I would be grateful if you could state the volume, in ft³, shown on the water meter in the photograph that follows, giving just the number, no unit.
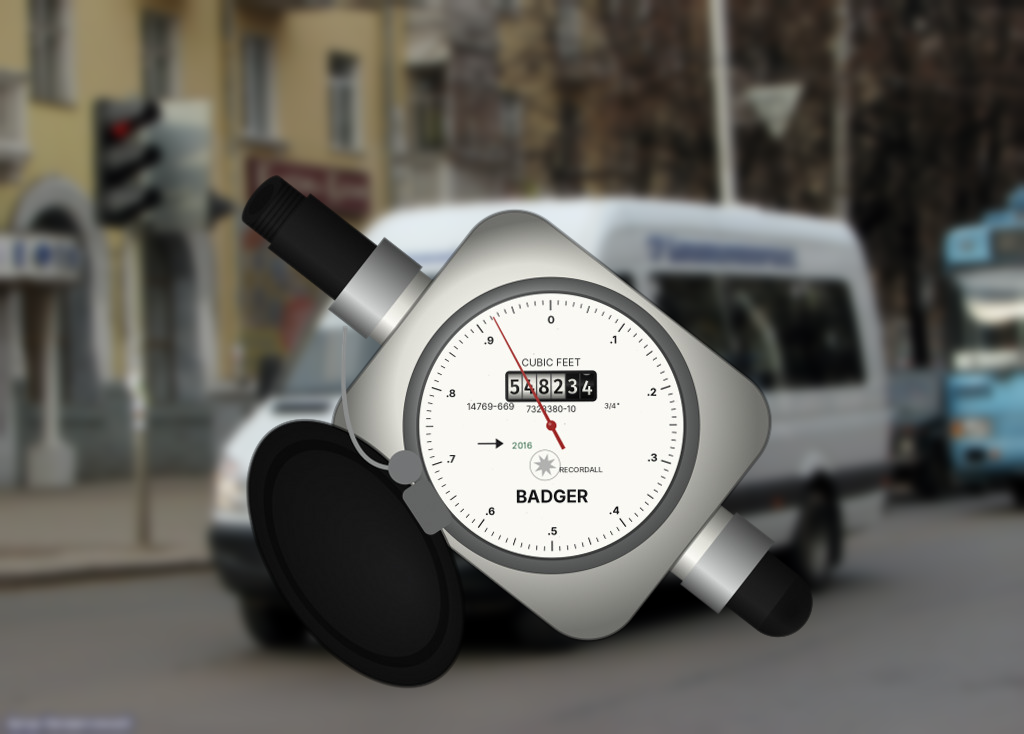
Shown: 548233.92
